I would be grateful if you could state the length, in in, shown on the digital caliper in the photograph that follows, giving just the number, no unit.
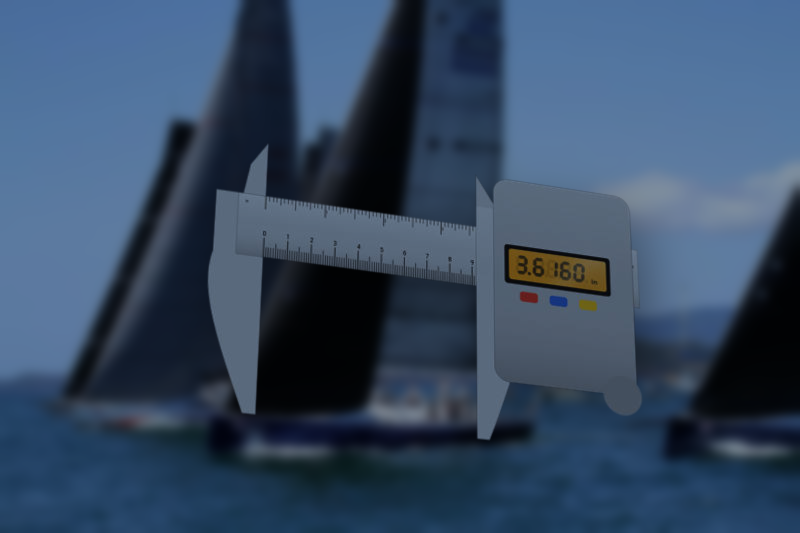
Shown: 3.6160
